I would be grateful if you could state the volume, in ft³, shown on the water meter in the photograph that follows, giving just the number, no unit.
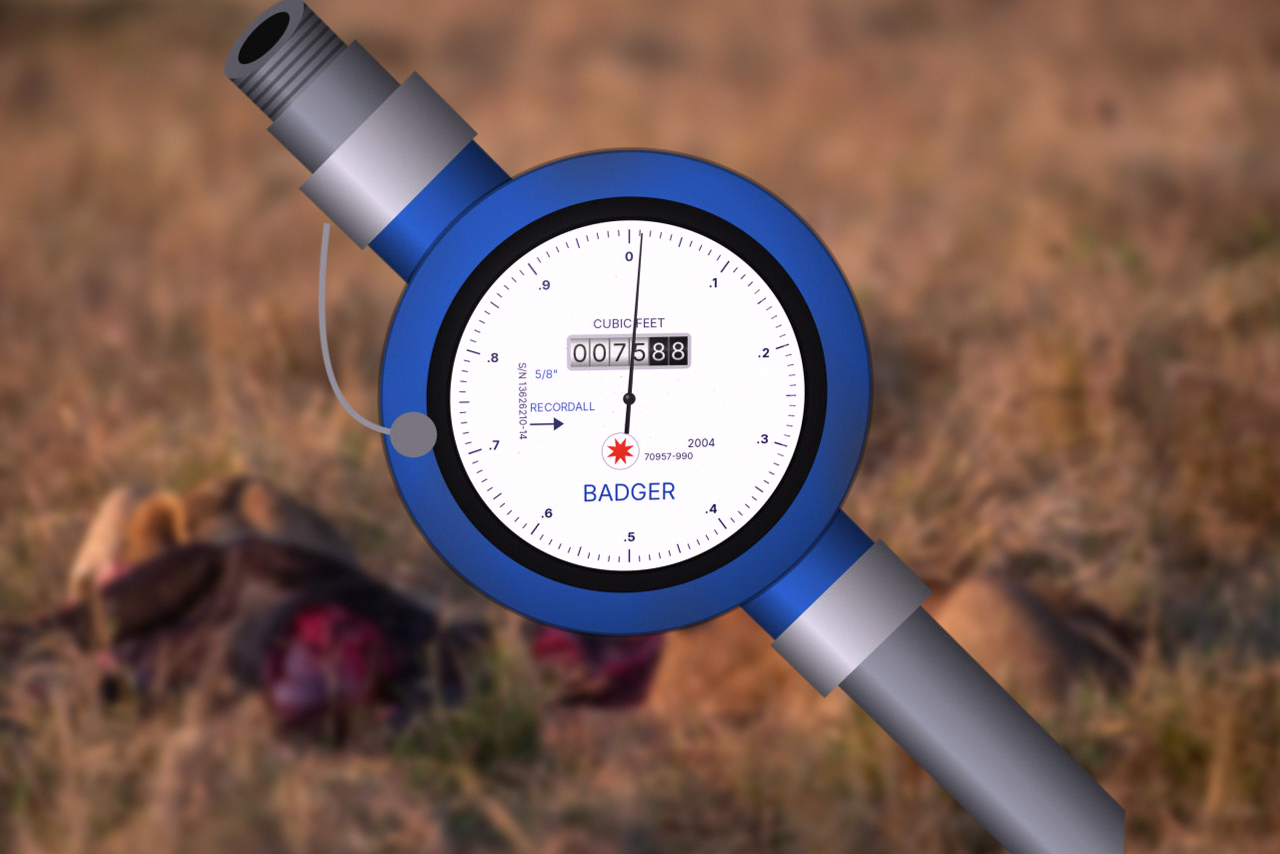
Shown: 7588.01
